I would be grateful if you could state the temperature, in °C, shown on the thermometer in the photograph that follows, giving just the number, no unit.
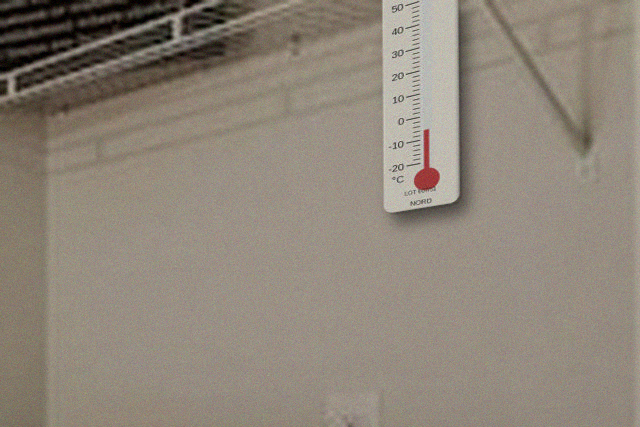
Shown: -6
